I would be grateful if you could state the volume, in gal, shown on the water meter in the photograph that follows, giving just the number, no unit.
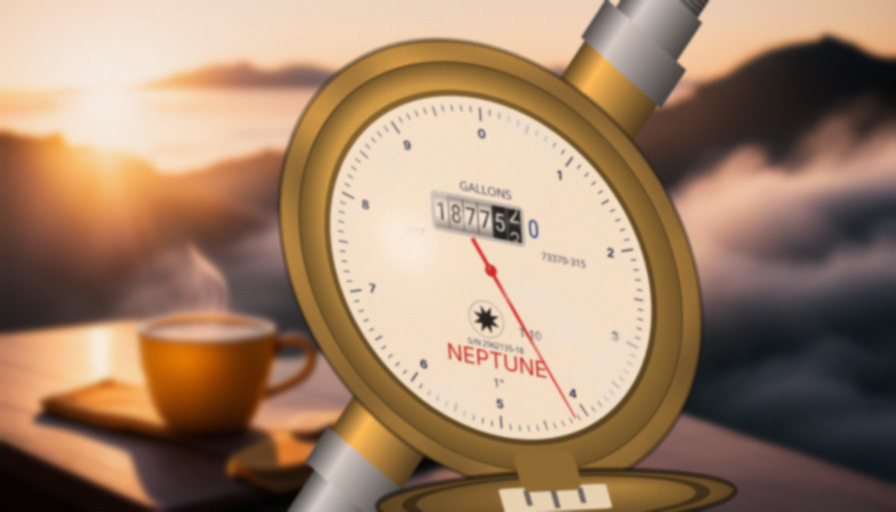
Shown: 1877524.1
